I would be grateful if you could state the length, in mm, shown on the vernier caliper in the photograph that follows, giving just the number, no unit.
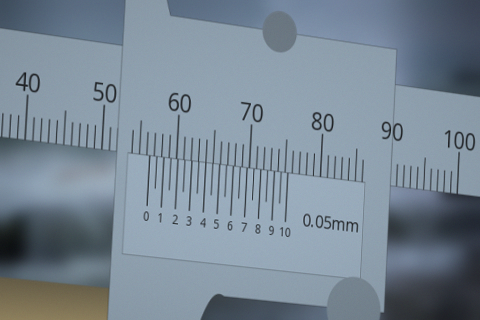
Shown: 56.4
